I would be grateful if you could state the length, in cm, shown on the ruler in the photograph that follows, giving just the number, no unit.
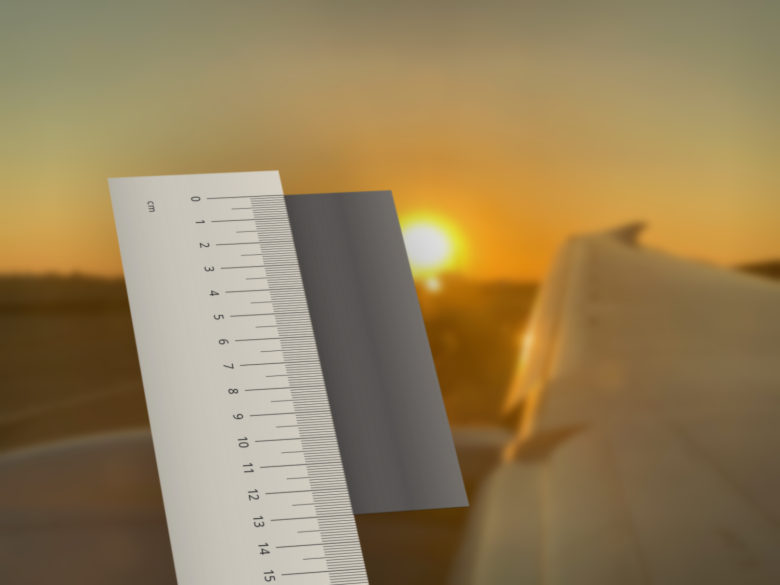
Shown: 13
